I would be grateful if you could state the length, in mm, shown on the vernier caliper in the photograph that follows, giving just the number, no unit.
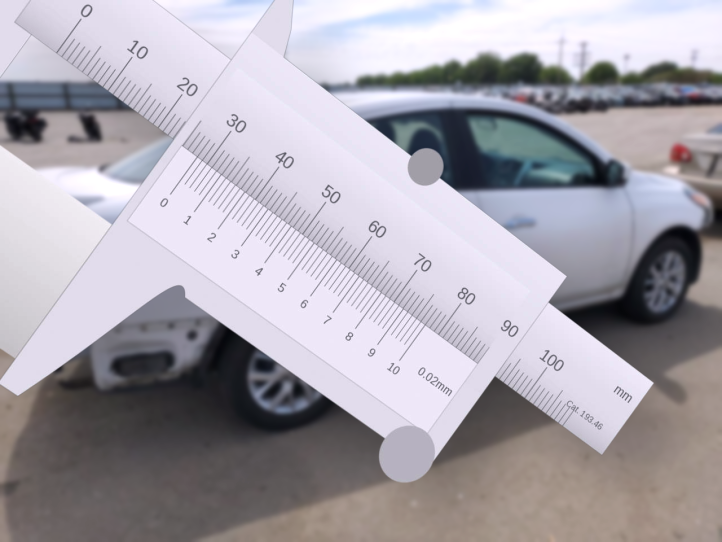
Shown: 28.0
